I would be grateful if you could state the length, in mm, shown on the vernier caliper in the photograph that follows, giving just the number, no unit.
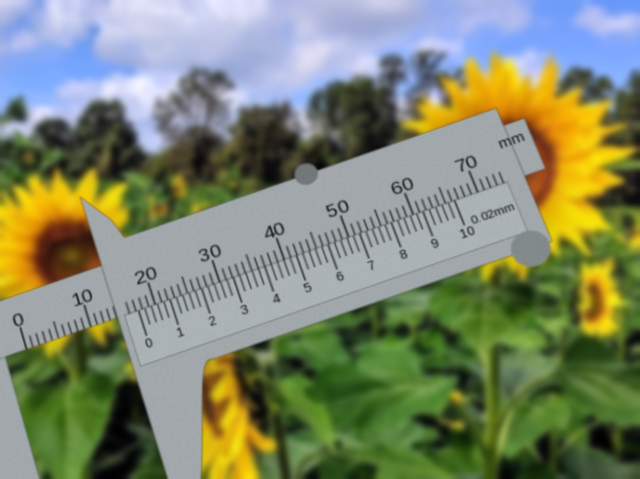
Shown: 17.4
